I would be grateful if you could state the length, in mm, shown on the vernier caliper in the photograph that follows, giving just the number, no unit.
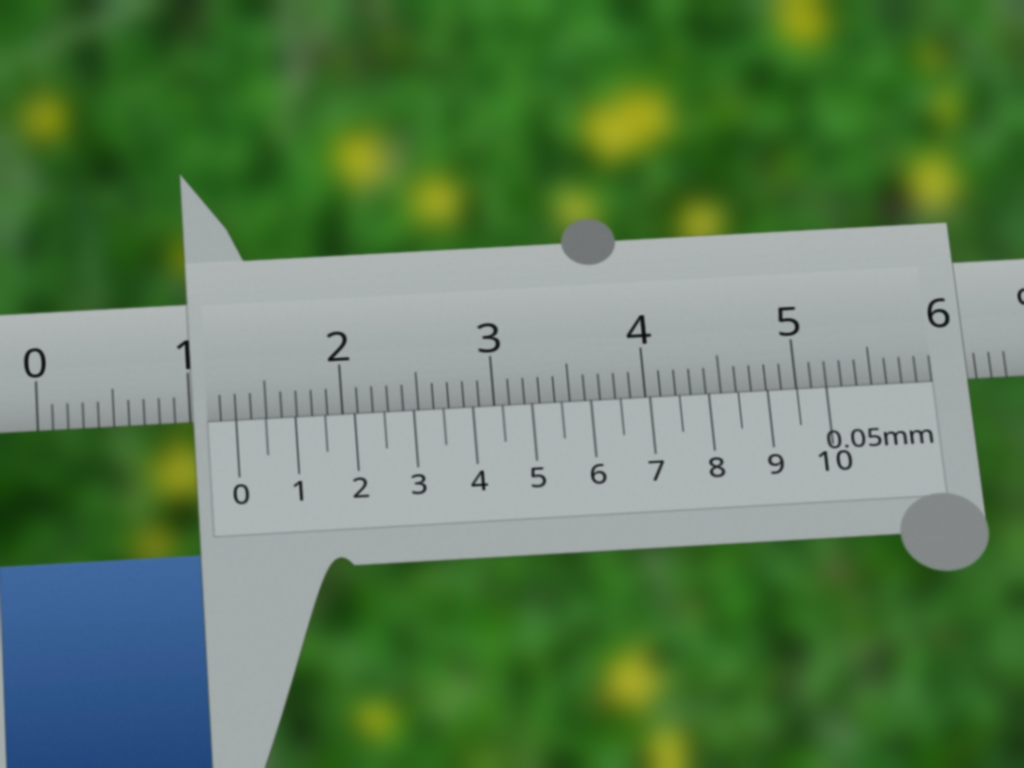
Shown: 13.0
